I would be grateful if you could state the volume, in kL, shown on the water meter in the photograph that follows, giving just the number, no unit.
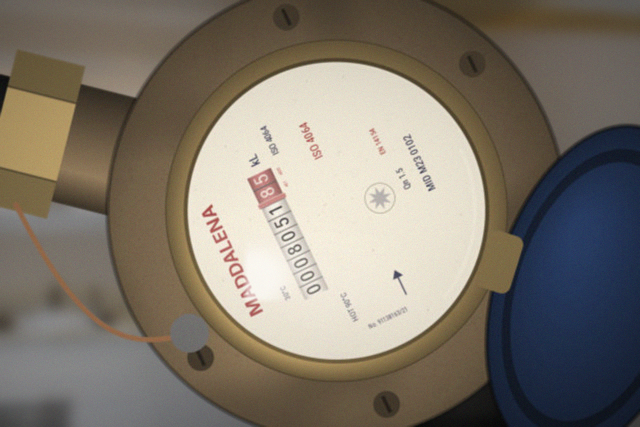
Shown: 8051.85
